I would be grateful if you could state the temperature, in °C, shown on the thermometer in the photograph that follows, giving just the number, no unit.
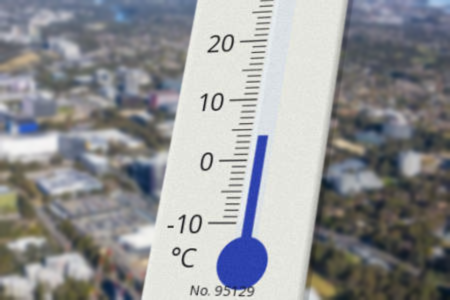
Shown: 4
